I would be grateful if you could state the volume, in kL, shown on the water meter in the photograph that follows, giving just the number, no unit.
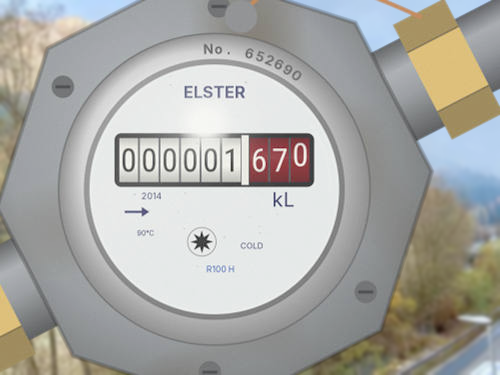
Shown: 1.670
